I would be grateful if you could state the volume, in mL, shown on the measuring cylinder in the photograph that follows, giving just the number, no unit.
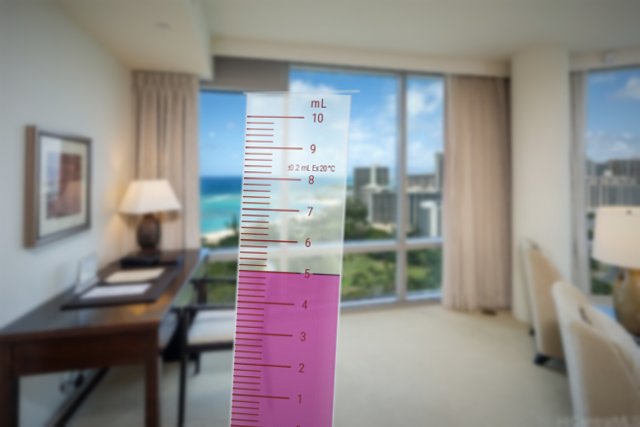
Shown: 5
